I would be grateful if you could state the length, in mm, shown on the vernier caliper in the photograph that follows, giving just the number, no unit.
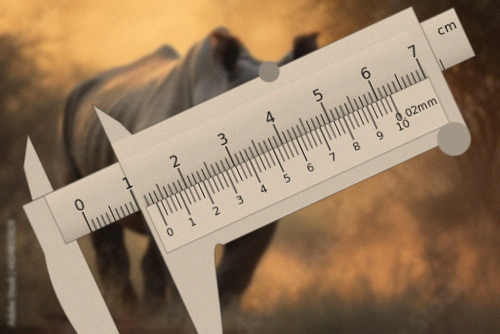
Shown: 13.5
